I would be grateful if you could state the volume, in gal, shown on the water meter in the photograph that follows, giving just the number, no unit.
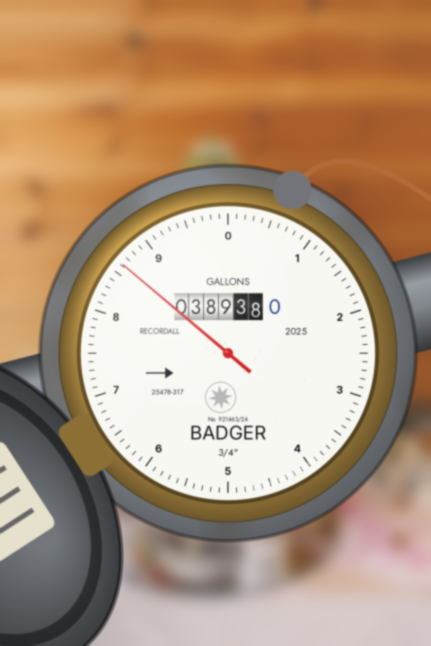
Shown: 389378.6
